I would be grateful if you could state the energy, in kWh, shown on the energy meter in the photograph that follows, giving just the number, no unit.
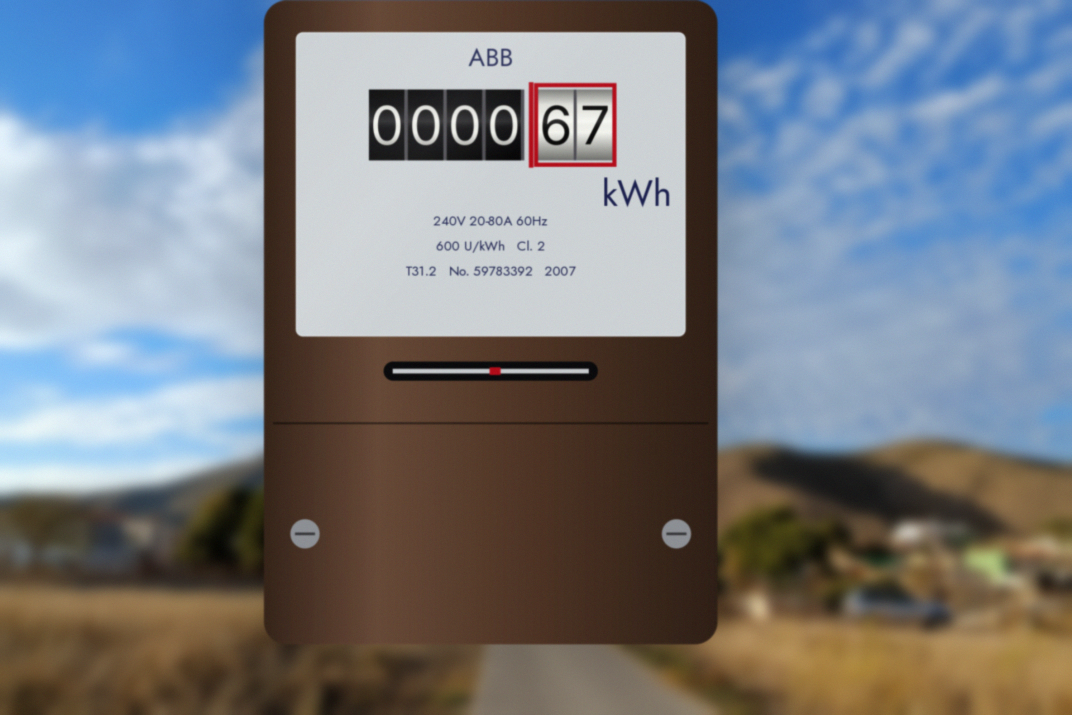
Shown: 0.67
